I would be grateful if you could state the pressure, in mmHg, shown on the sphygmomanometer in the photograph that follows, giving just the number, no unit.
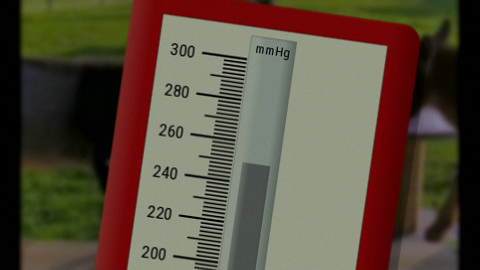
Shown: 250
